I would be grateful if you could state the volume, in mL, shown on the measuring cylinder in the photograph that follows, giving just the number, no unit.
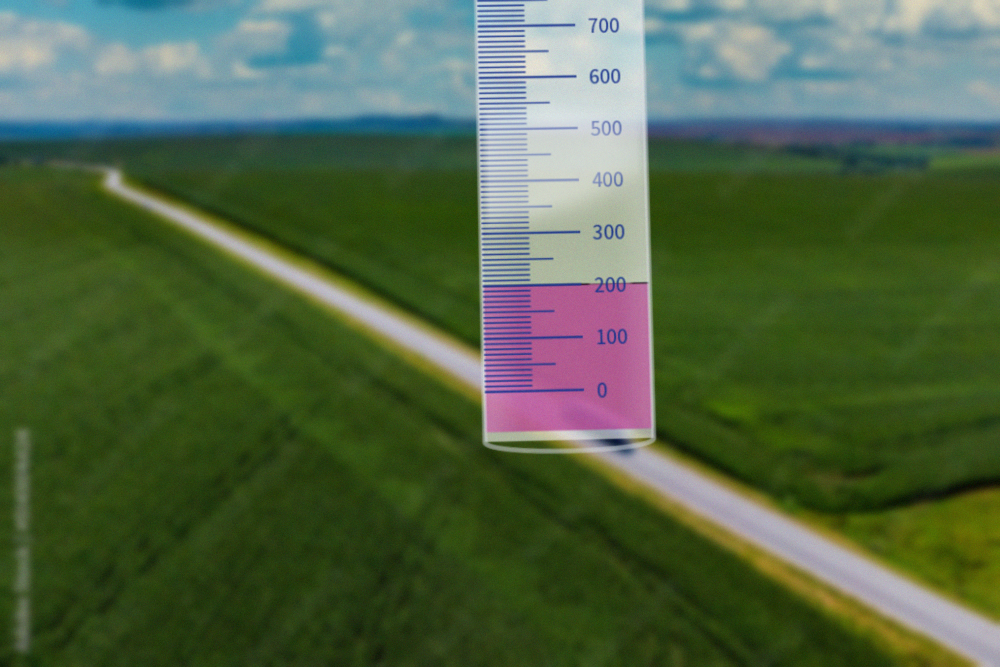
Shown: 200
